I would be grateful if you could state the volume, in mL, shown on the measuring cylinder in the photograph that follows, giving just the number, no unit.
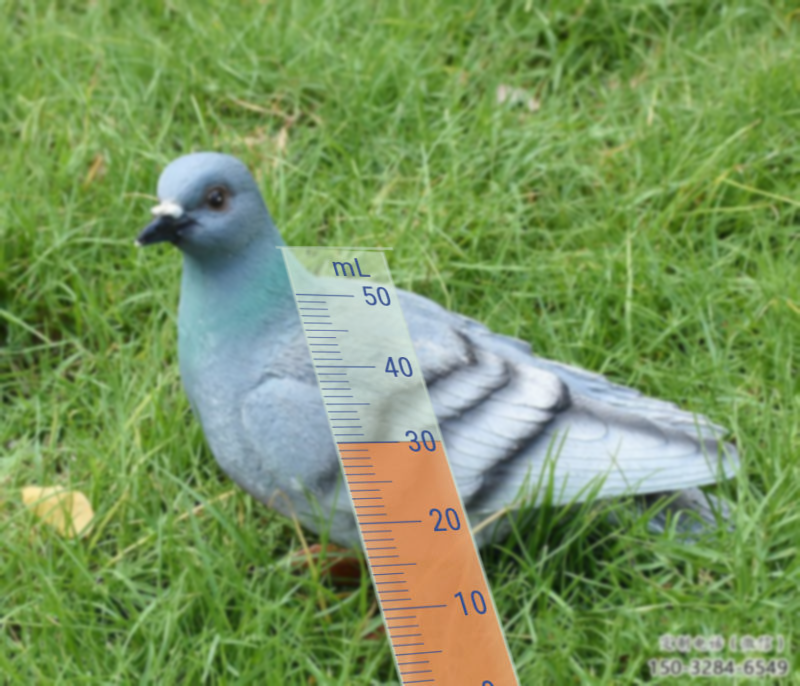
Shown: 30
